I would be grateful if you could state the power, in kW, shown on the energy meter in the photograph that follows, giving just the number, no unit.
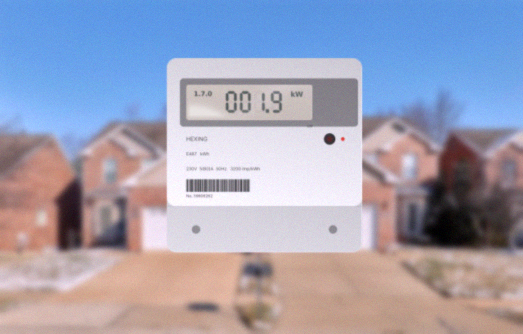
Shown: 1.9
